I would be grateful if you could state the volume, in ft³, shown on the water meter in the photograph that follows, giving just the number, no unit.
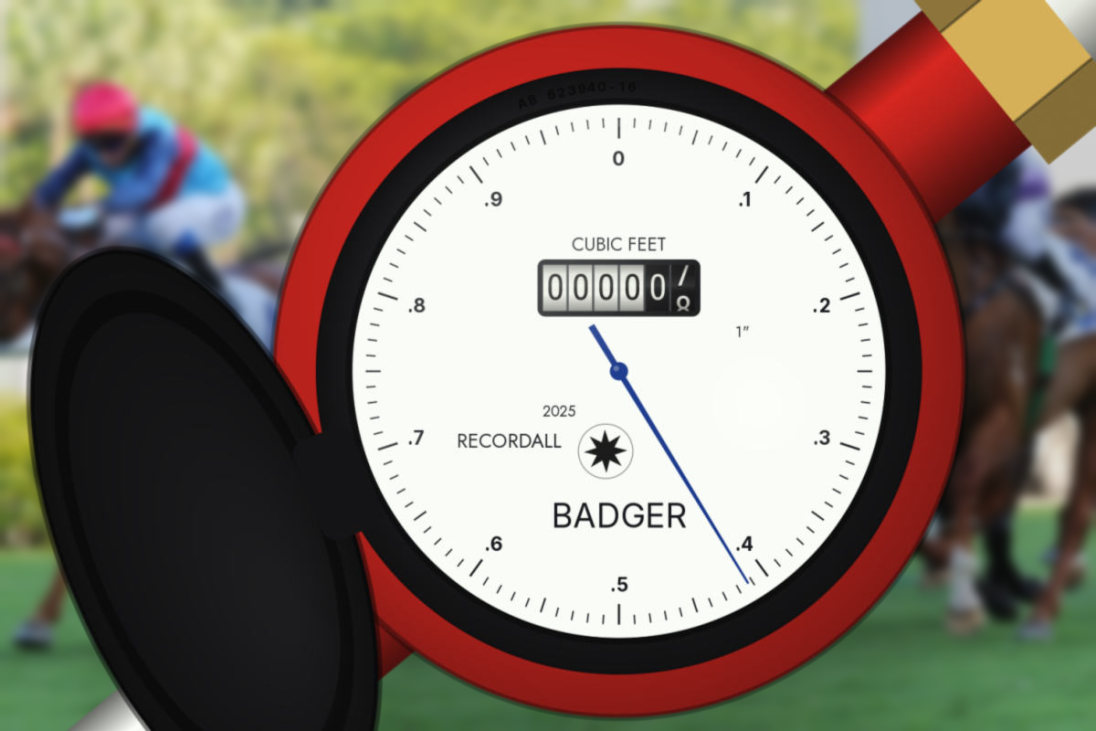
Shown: 7.41
